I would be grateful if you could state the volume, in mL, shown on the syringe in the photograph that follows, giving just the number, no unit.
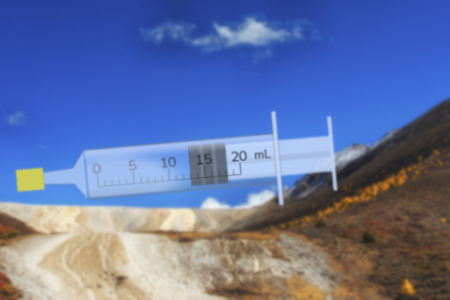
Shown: 13
